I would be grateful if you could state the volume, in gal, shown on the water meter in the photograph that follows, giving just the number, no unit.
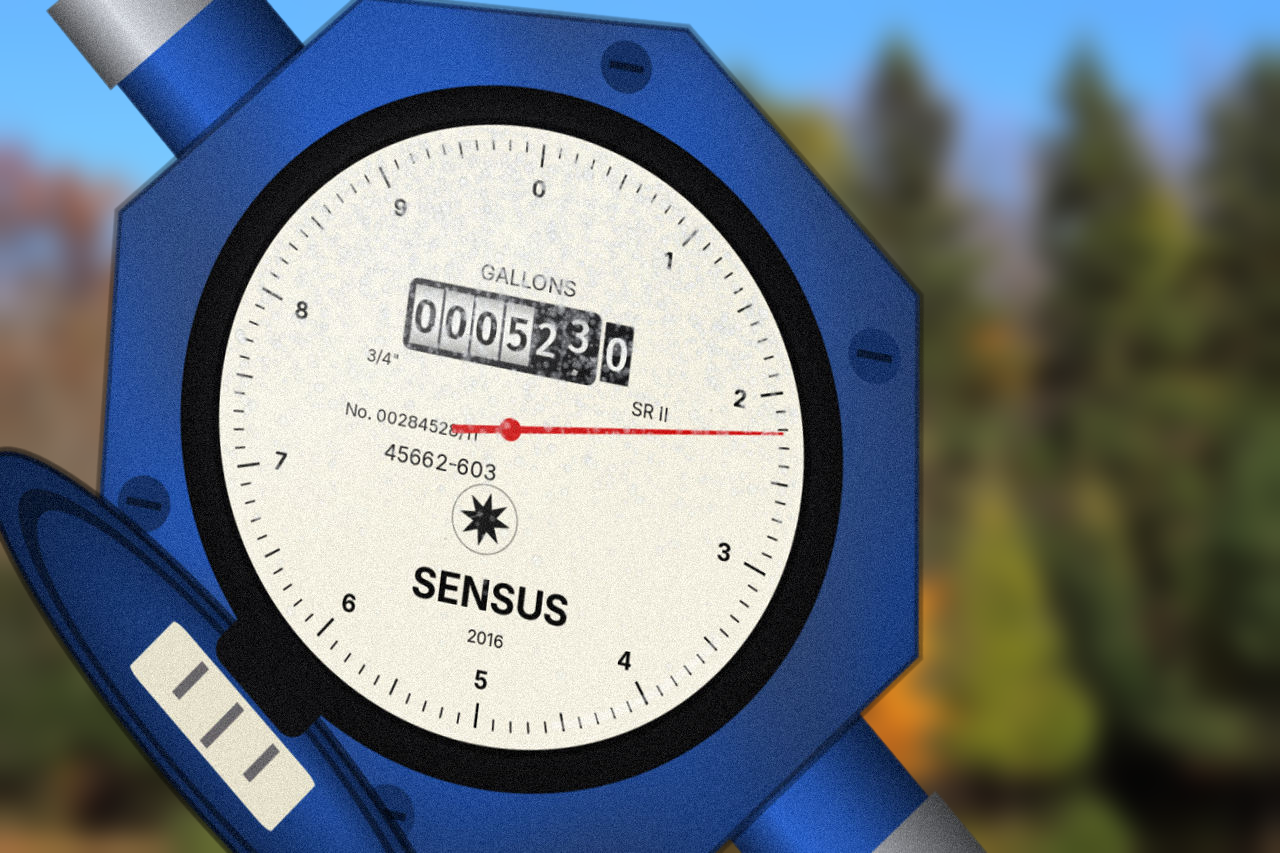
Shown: 5232.2
